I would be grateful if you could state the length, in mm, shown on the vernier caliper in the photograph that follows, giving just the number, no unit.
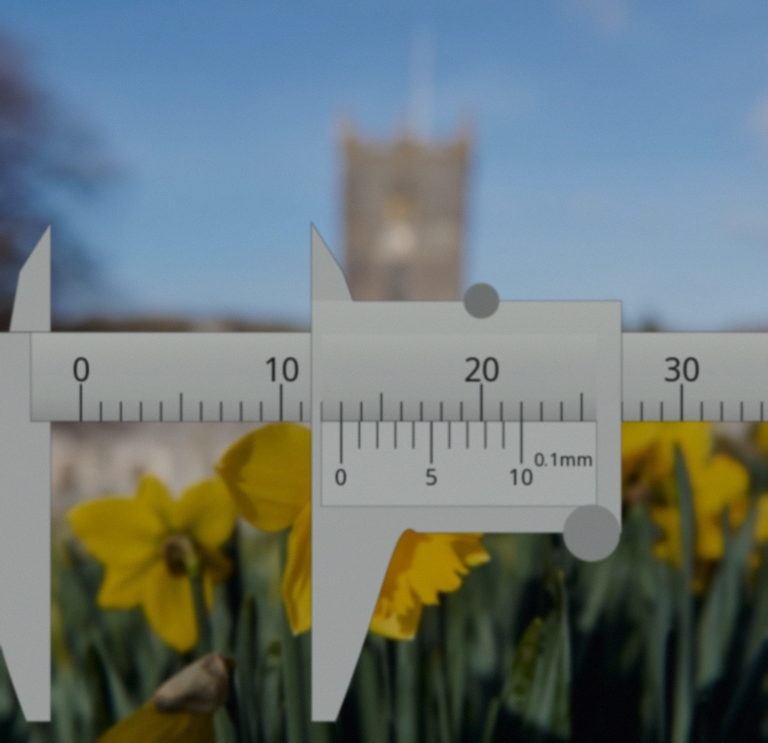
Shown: 13.0
